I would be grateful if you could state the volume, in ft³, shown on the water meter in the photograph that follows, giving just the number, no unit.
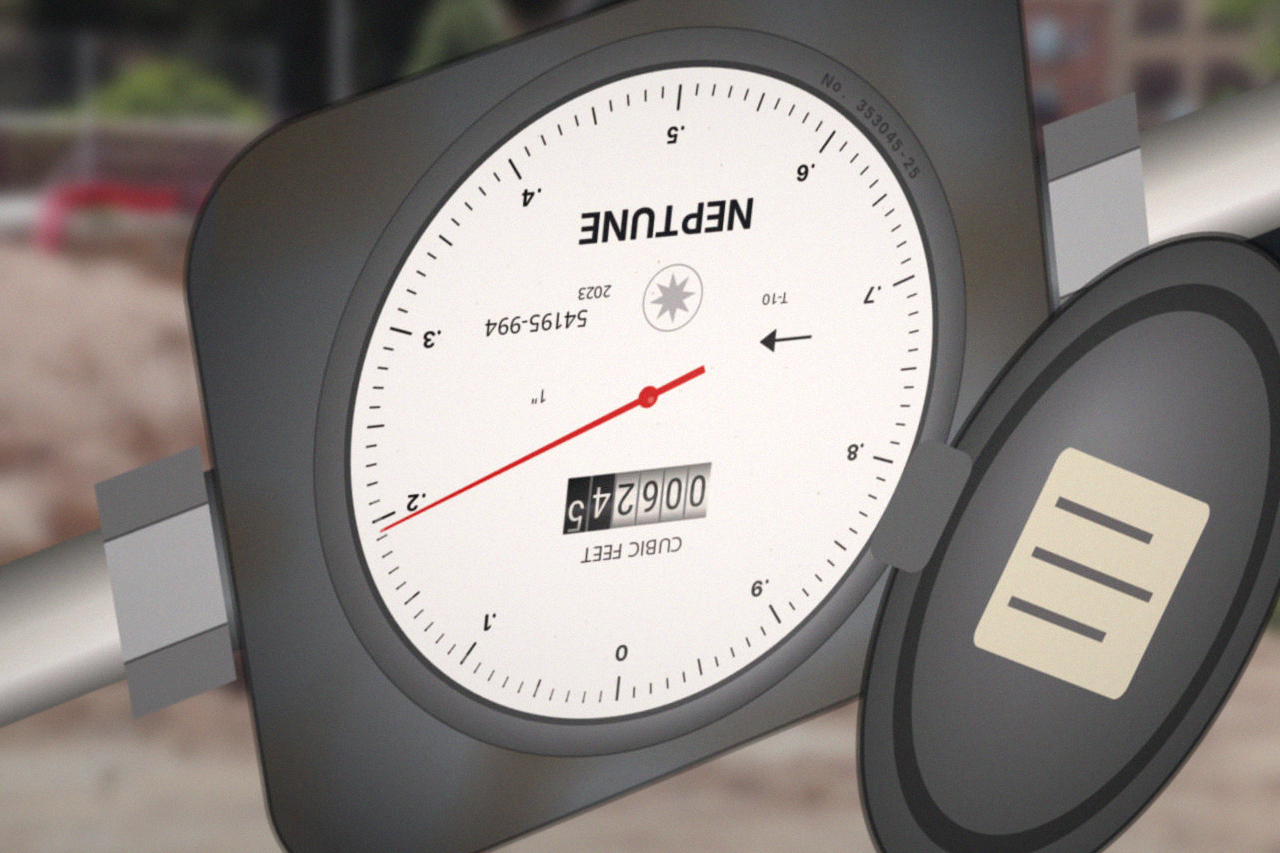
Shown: 6245.19
